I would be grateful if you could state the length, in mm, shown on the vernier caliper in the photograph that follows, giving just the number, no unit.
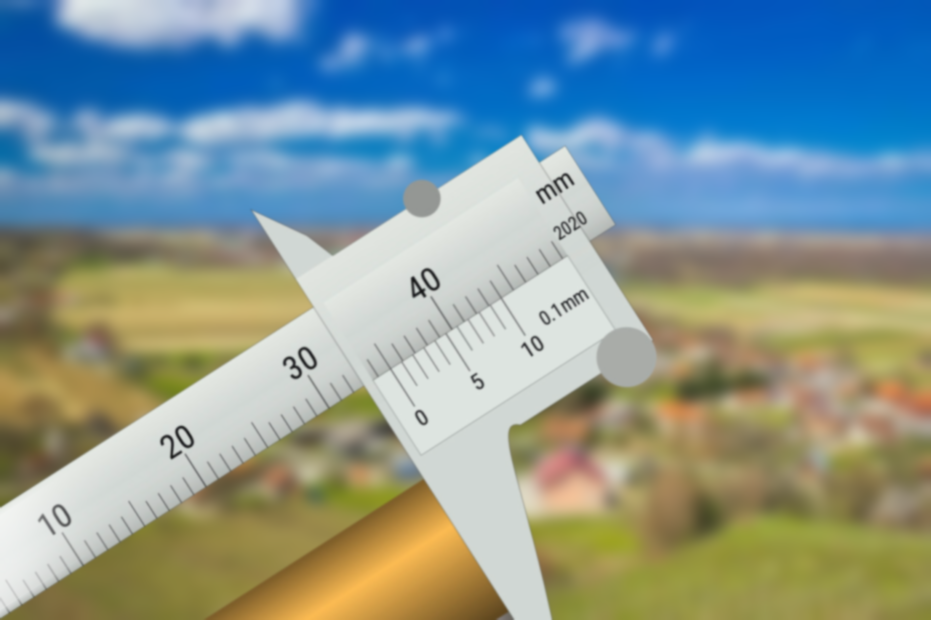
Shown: 35.0
